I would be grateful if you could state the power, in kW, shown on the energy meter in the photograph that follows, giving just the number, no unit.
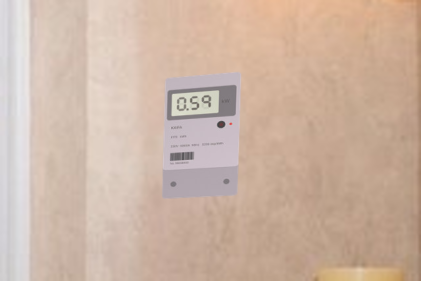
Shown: 0.59
